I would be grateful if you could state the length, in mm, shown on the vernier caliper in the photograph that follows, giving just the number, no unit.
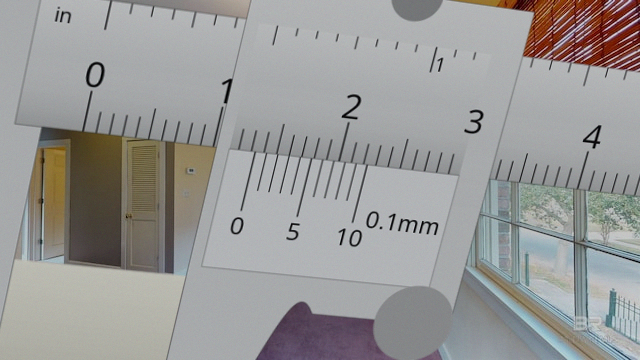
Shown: 13.3
